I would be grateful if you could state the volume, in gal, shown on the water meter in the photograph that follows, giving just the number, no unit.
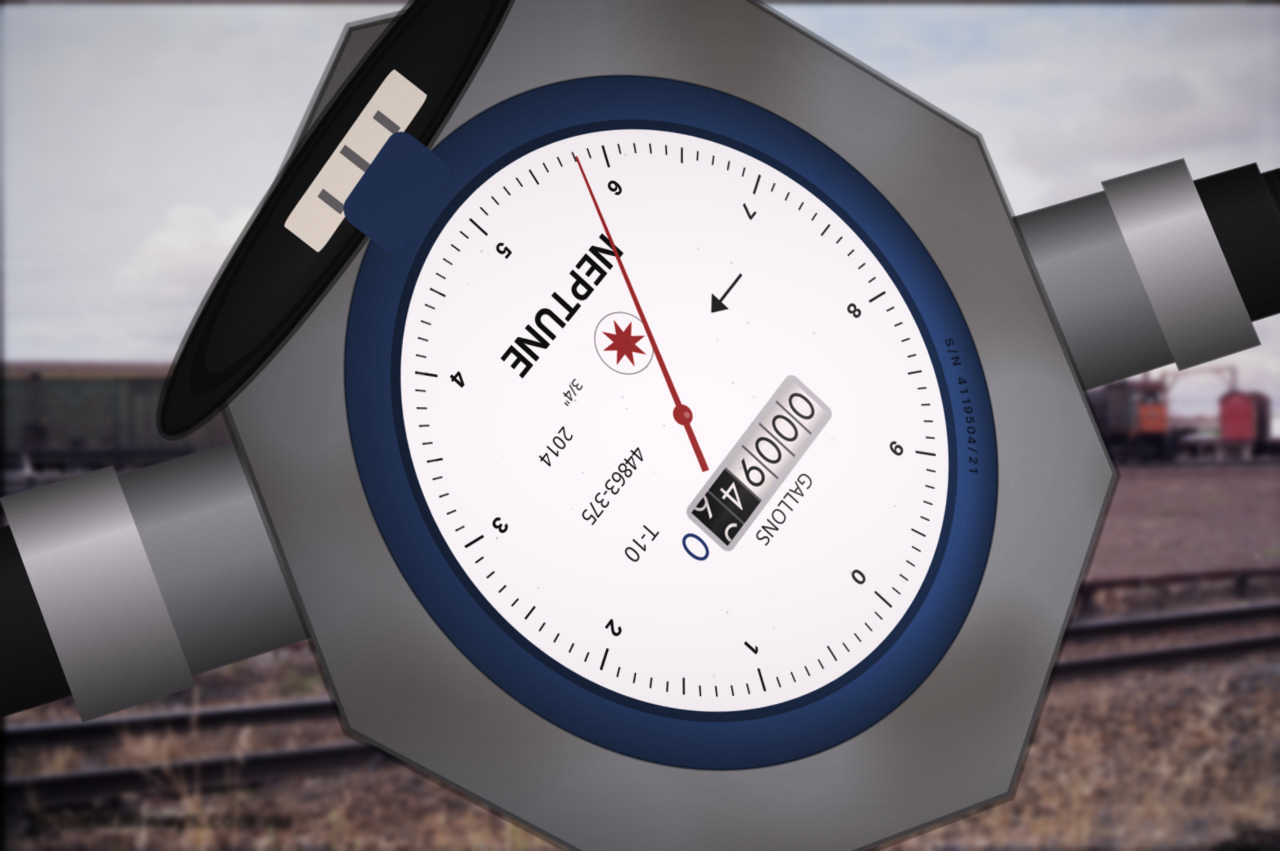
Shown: 9455.8
